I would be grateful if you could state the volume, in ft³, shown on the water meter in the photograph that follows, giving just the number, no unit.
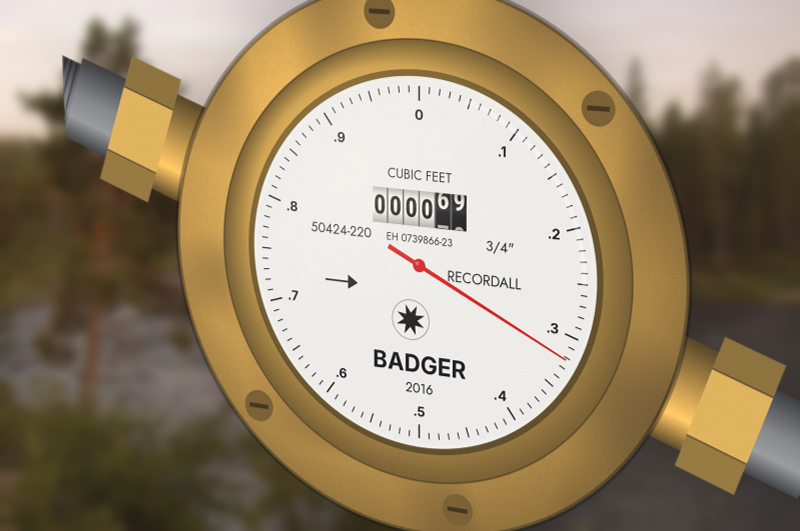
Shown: 69.32
